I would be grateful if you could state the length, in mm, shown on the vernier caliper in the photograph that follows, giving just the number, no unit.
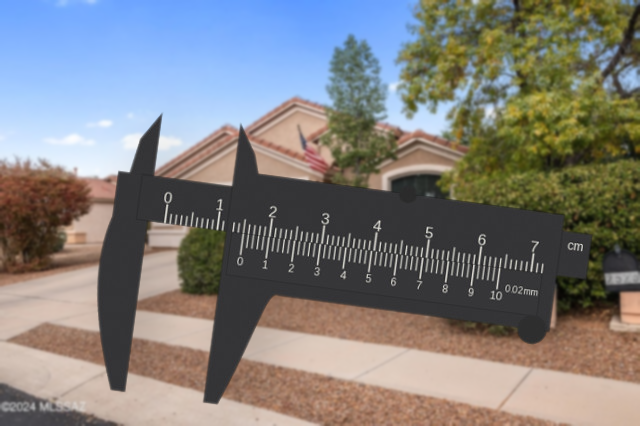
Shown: 15.0
